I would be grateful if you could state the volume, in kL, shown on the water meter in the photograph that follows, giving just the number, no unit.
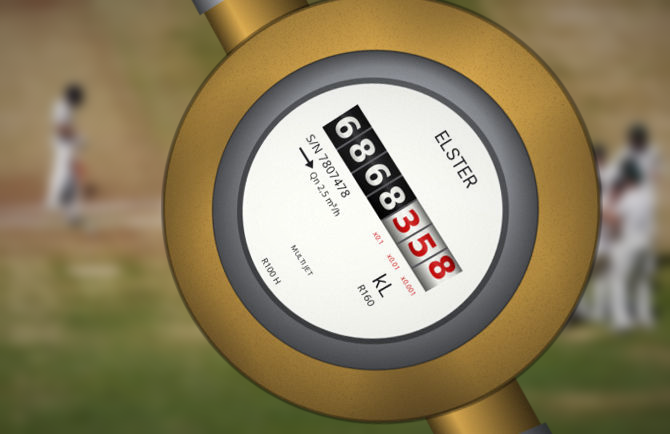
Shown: 6868.358
